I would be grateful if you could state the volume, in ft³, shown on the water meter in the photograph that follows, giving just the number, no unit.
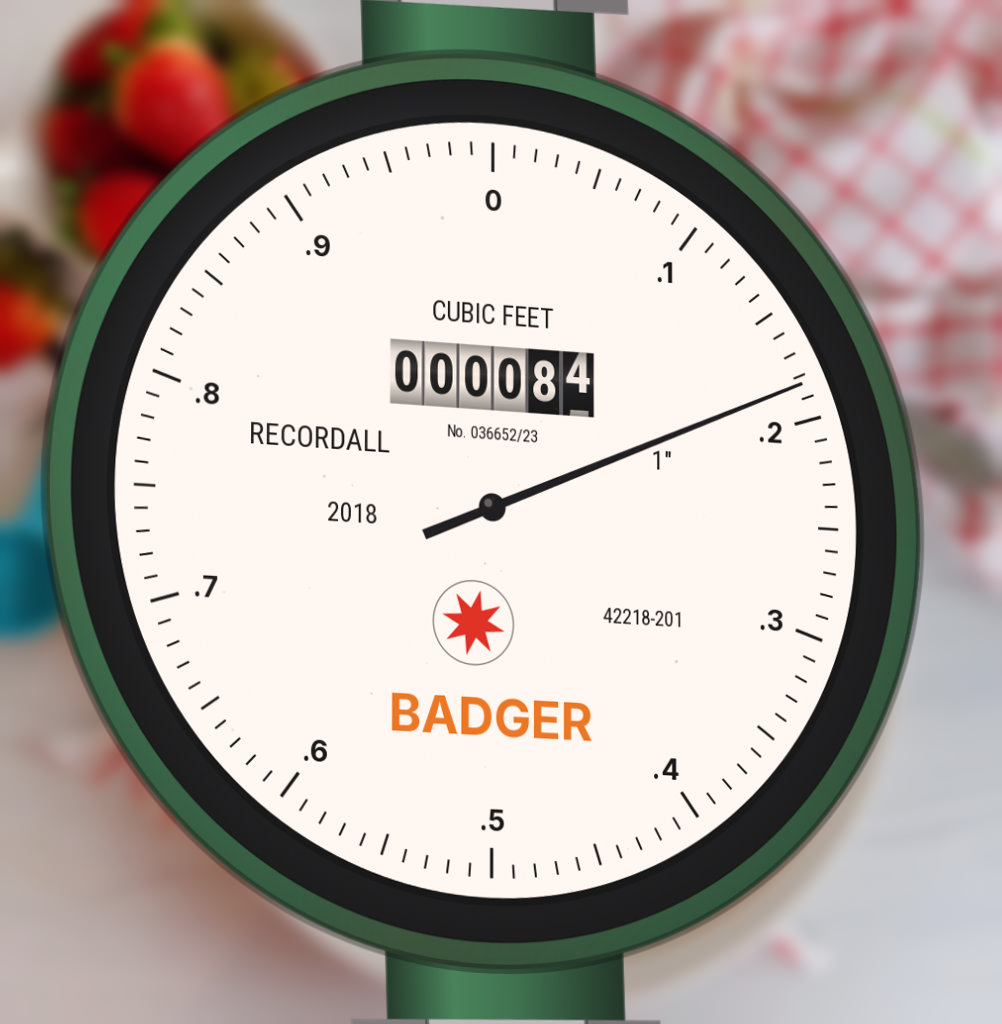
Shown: 84.18
